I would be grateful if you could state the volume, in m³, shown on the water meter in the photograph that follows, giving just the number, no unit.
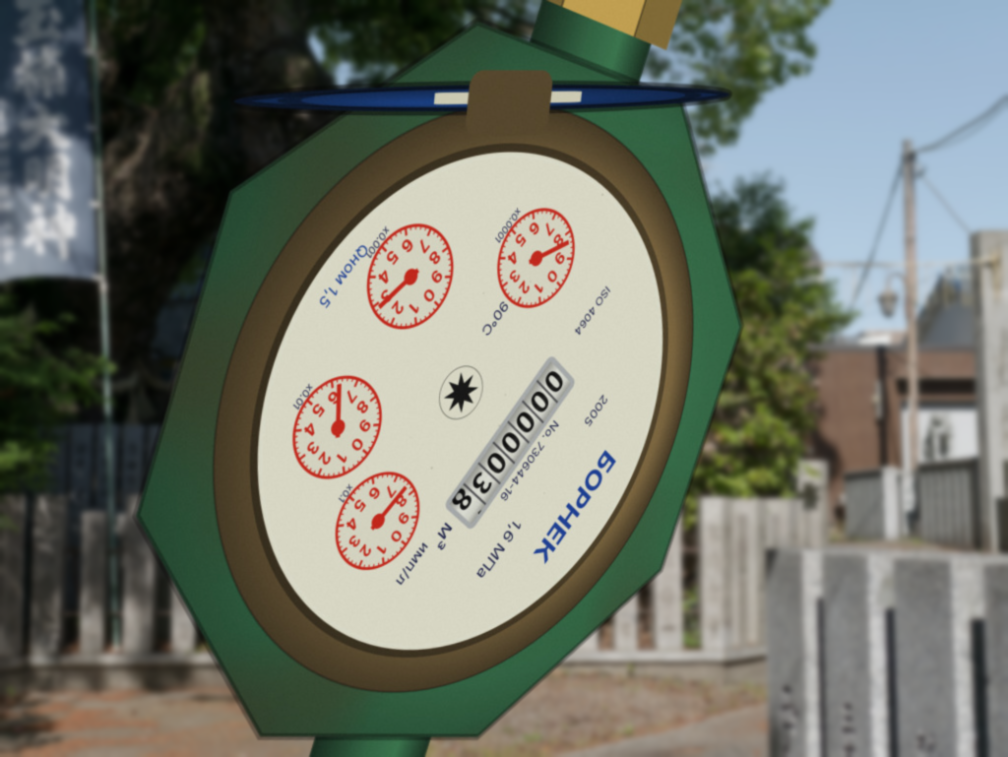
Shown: 37.7628
